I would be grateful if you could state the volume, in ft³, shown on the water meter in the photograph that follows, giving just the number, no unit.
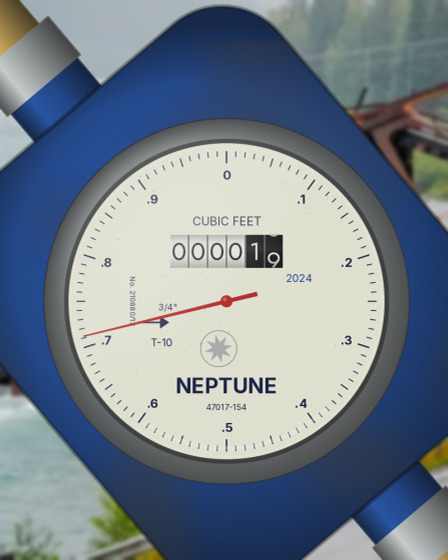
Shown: 18.71
